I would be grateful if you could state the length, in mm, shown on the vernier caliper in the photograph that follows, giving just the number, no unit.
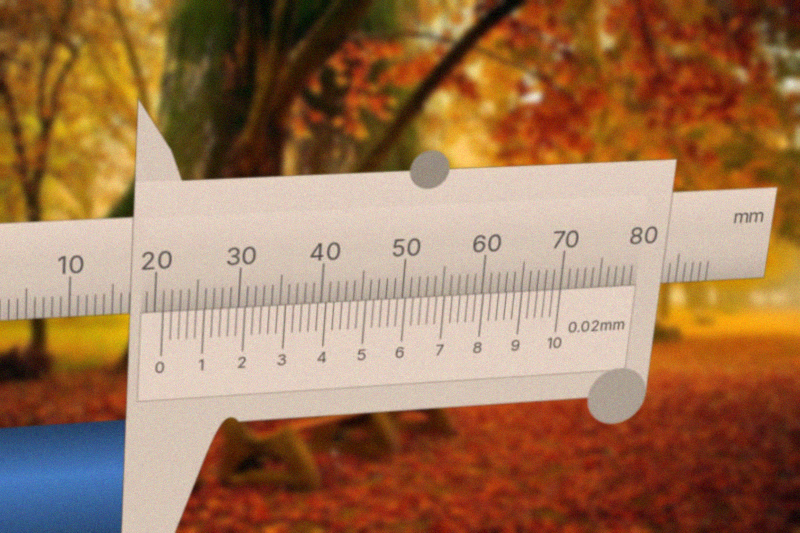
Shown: 21.0
